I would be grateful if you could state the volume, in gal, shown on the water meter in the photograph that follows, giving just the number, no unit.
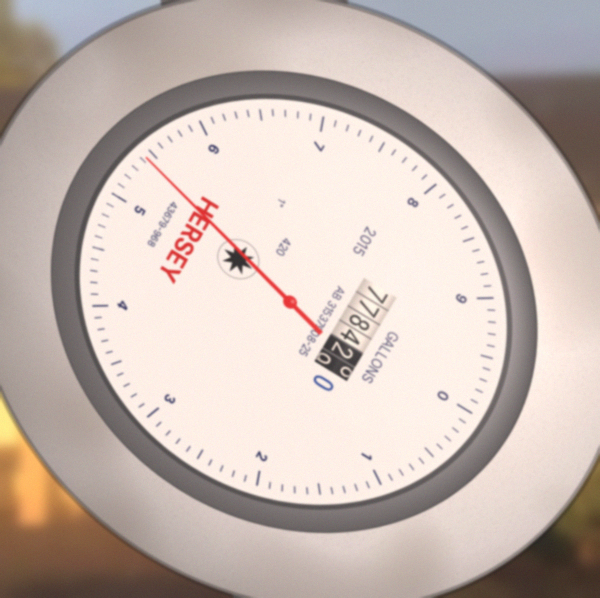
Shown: 7784285.4
